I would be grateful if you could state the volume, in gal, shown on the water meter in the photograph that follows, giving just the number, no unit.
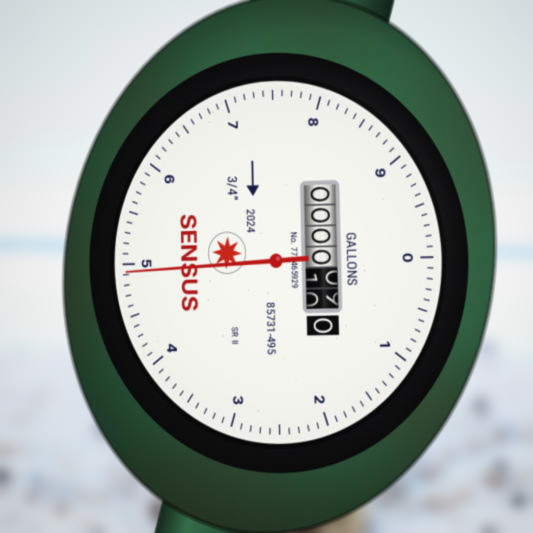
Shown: 94.9
